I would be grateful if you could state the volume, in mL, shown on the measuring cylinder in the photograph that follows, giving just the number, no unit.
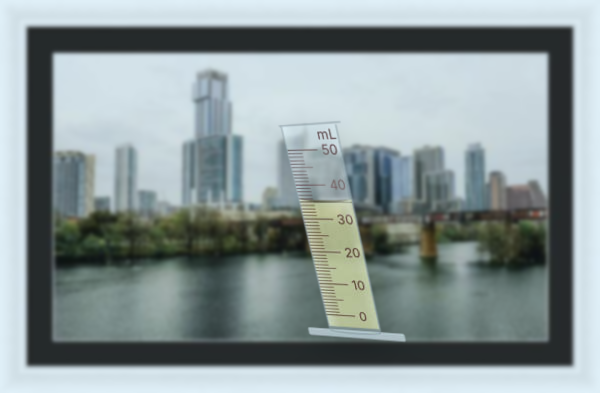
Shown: 35
